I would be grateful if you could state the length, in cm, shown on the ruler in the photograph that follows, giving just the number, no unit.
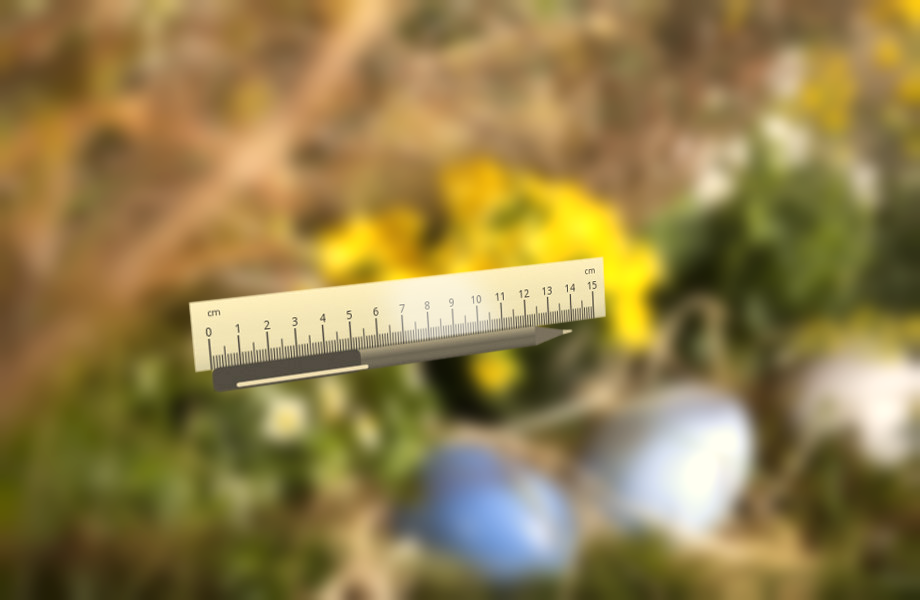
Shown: 14
